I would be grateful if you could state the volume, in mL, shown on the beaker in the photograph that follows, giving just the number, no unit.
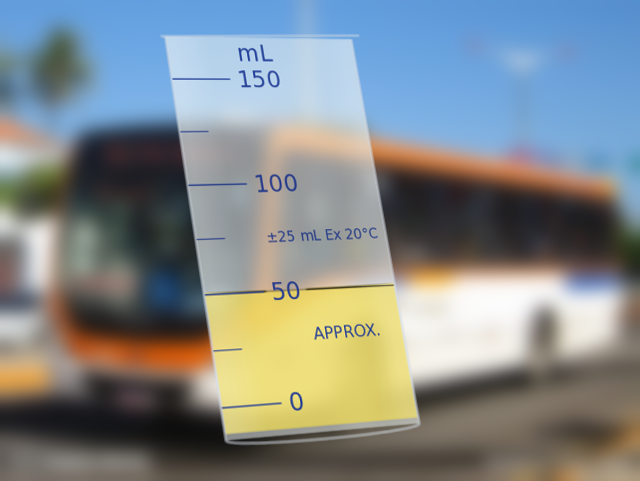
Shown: 50
